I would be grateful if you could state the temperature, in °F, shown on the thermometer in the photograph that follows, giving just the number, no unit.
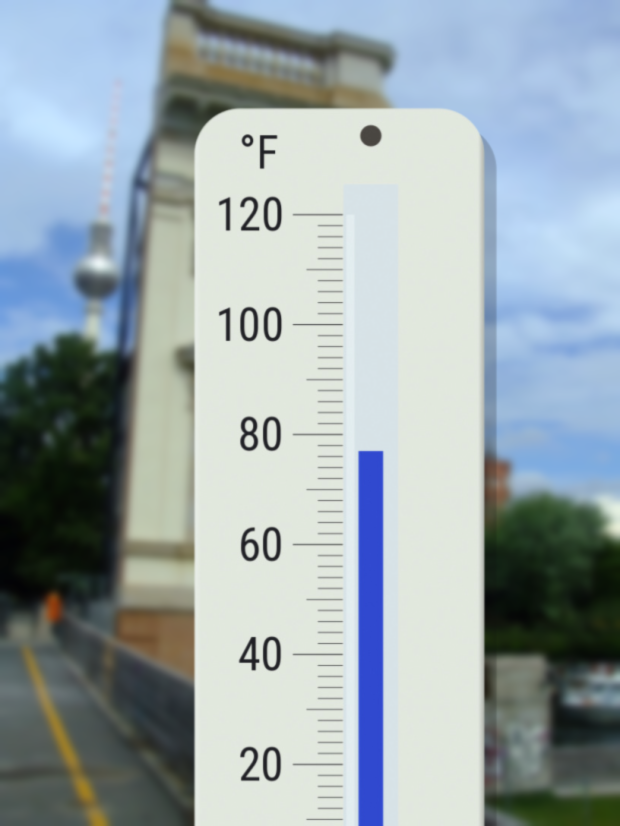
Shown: 77
